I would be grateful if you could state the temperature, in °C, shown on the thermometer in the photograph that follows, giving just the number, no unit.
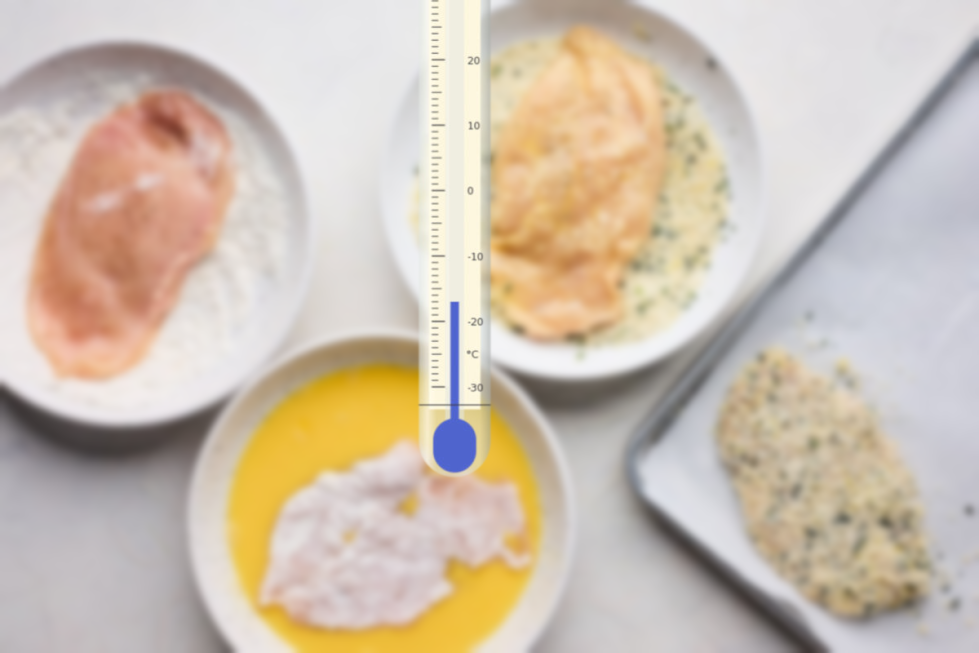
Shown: -17
